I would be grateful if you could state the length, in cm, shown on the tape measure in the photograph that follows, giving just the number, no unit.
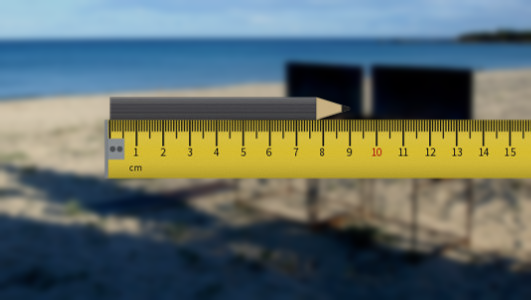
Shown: 9
